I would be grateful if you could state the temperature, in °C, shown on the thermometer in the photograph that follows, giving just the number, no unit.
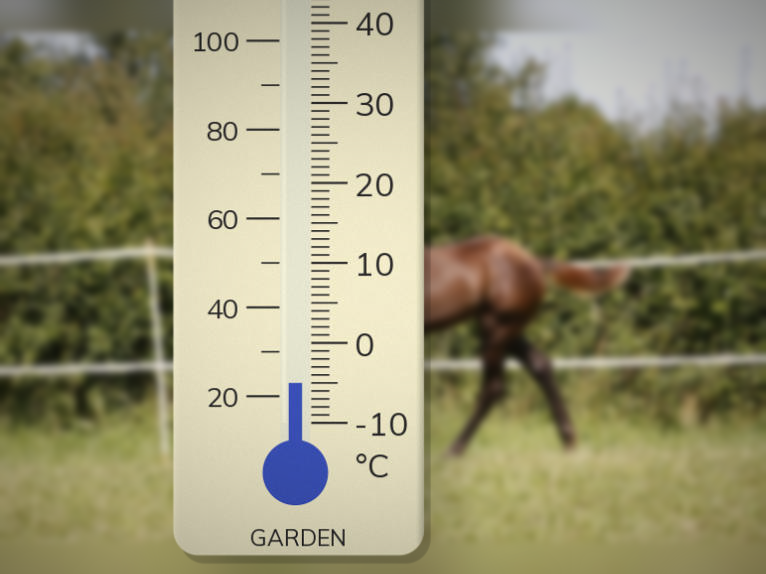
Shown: -5
